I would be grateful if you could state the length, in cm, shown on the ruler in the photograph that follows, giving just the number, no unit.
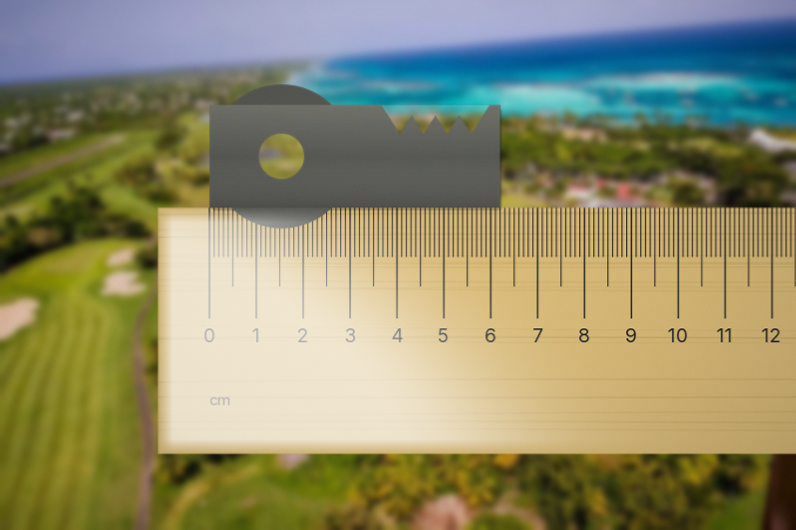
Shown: 6.2
